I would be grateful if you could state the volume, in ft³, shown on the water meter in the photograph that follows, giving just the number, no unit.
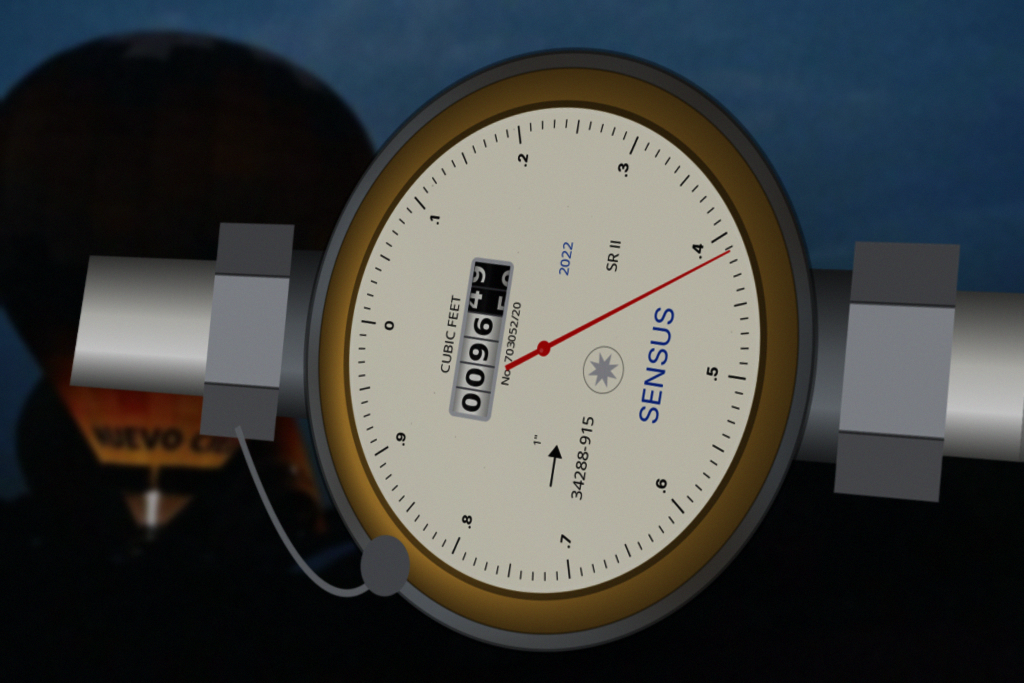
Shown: 9649.41
